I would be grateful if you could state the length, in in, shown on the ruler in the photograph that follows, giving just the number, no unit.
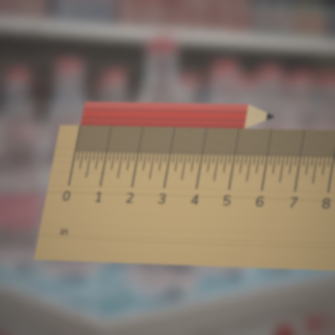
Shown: 6
